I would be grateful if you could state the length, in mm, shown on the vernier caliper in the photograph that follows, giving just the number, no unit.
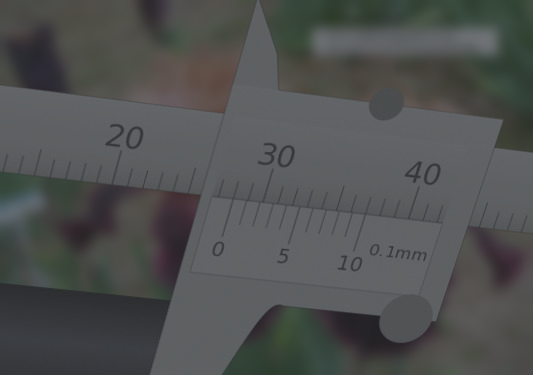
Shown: 28.0
